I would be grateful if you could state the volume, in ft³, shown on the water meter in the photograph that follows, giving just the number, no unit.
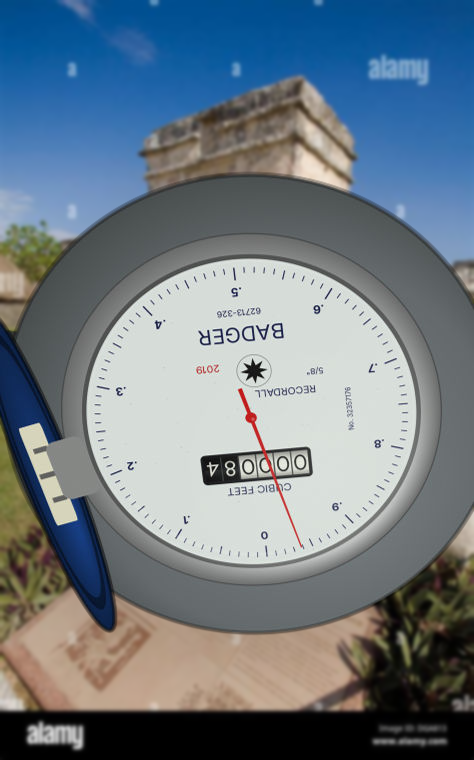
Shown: 83.96
